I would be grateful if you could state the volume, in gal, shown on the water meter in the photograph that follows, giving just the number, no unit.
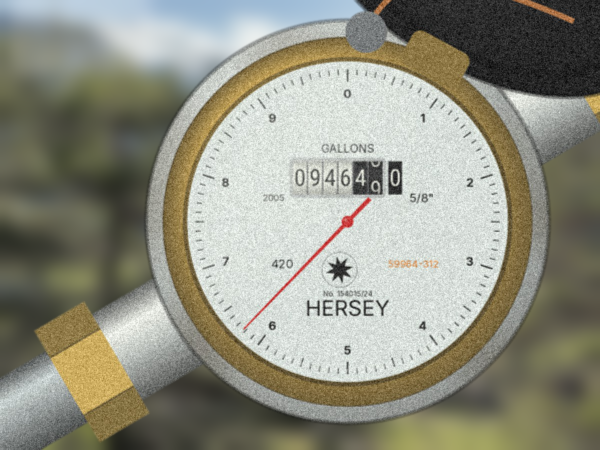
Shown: 946486.2
